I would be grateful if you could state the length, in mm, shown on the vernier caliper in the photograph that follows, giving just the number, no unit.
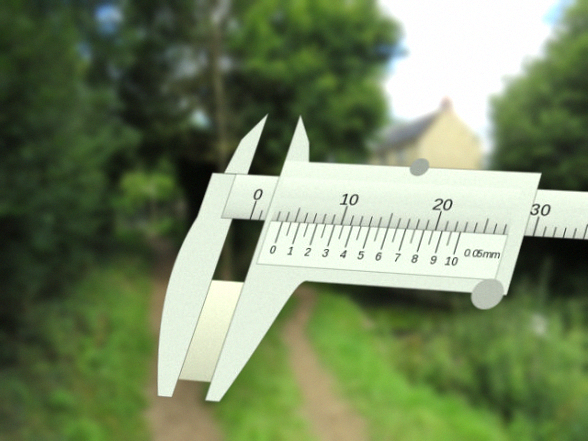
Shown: 3.6
